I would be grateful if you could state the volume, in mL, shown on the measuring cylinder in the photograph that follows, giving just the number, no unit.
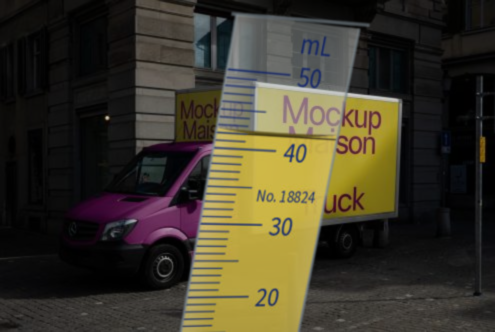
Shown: 42
